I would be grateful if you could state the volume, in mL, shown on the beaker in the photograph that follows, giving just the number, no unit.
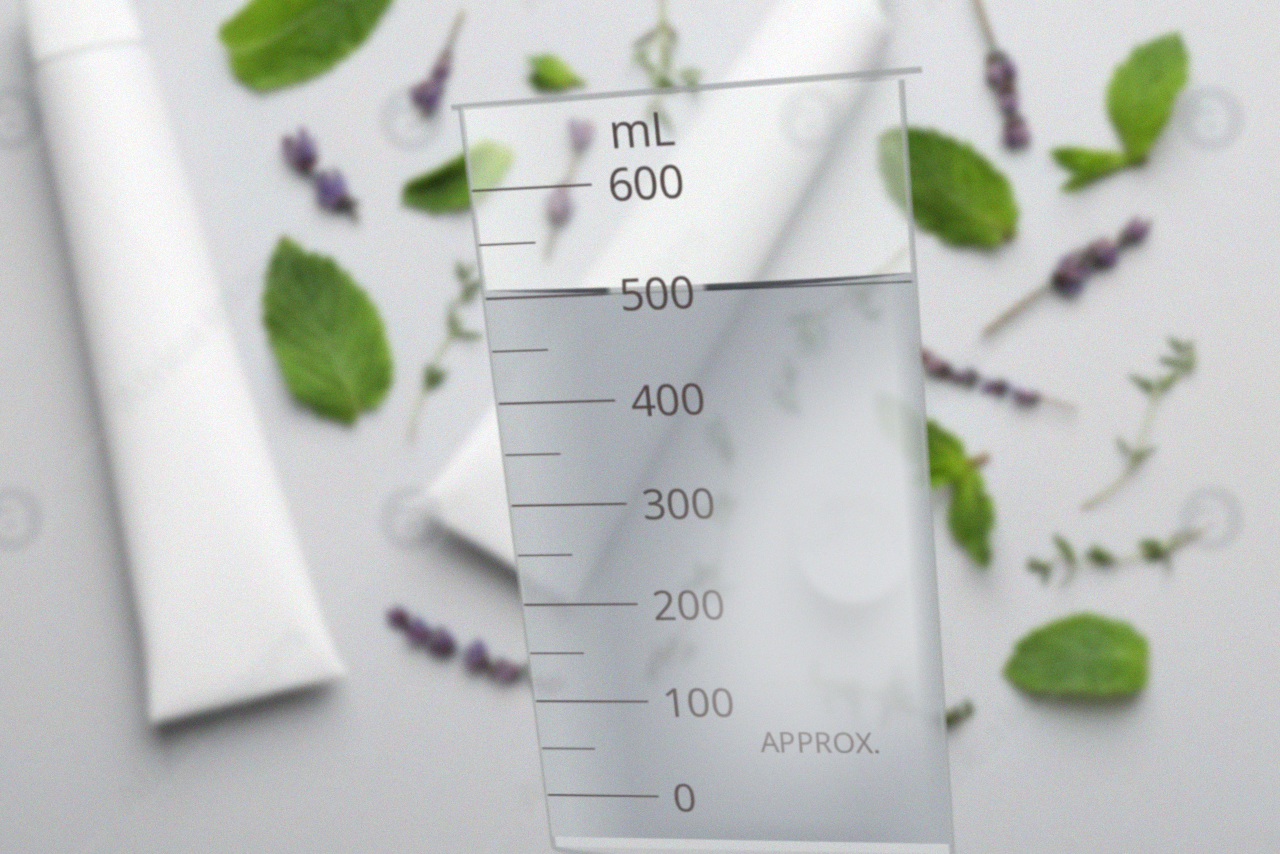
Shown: 500
